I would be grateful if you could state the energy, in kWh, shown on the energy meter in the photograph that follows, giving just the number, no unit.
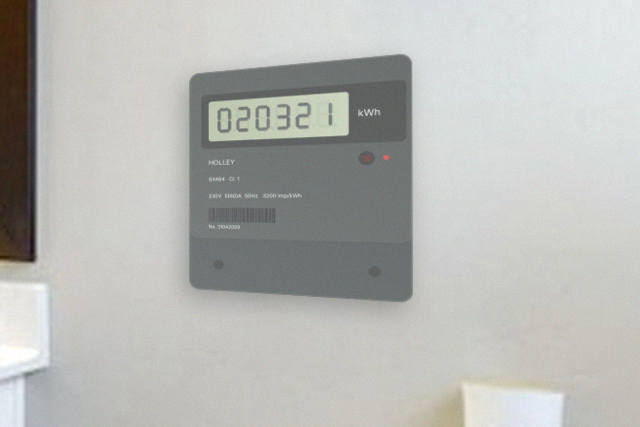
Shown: 20321
